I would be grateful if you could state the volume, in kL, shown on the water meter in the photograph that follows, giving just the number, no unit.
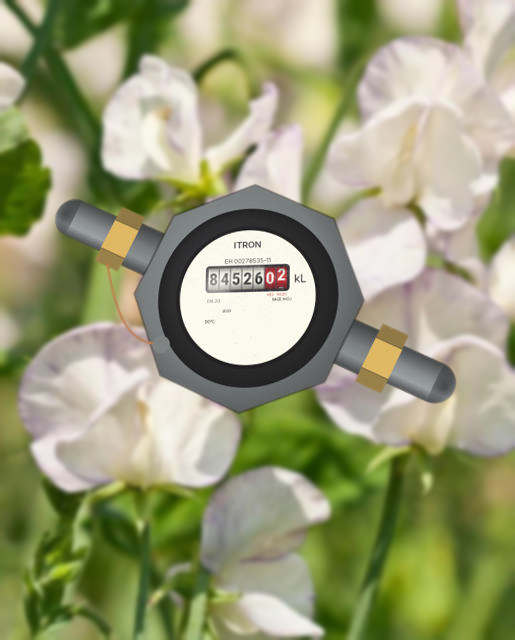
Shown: 84526.02
